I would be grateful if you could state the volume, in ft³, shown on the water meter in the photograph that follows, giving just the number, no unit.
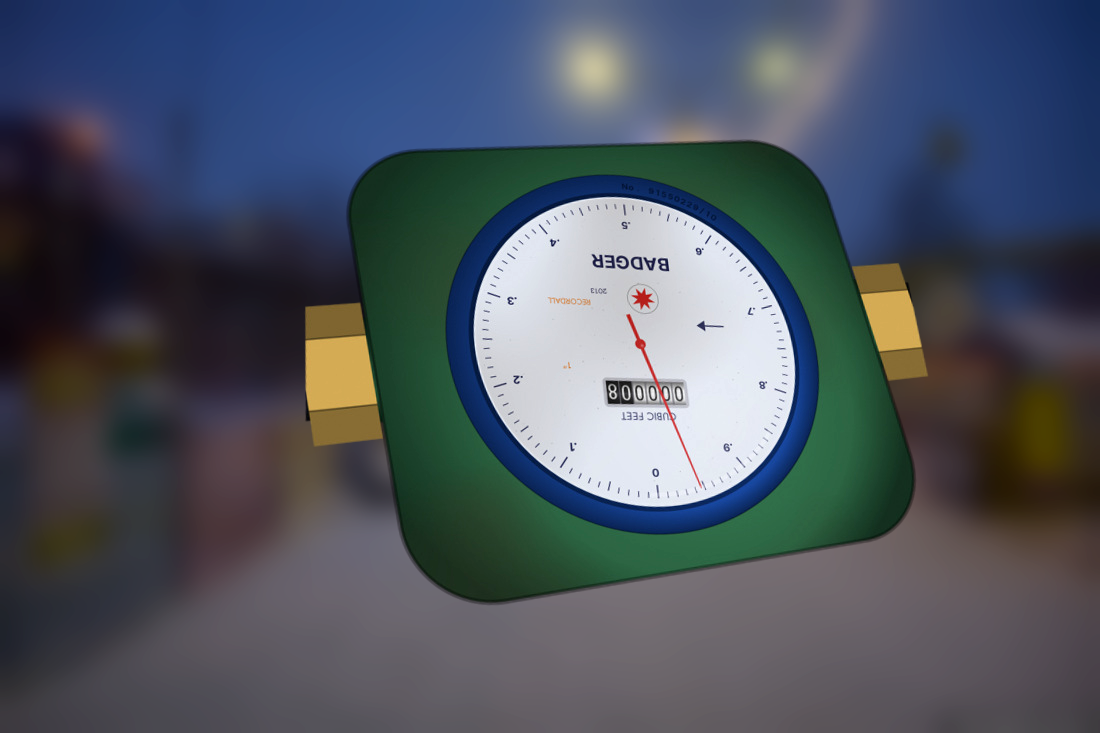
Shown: 7.95
